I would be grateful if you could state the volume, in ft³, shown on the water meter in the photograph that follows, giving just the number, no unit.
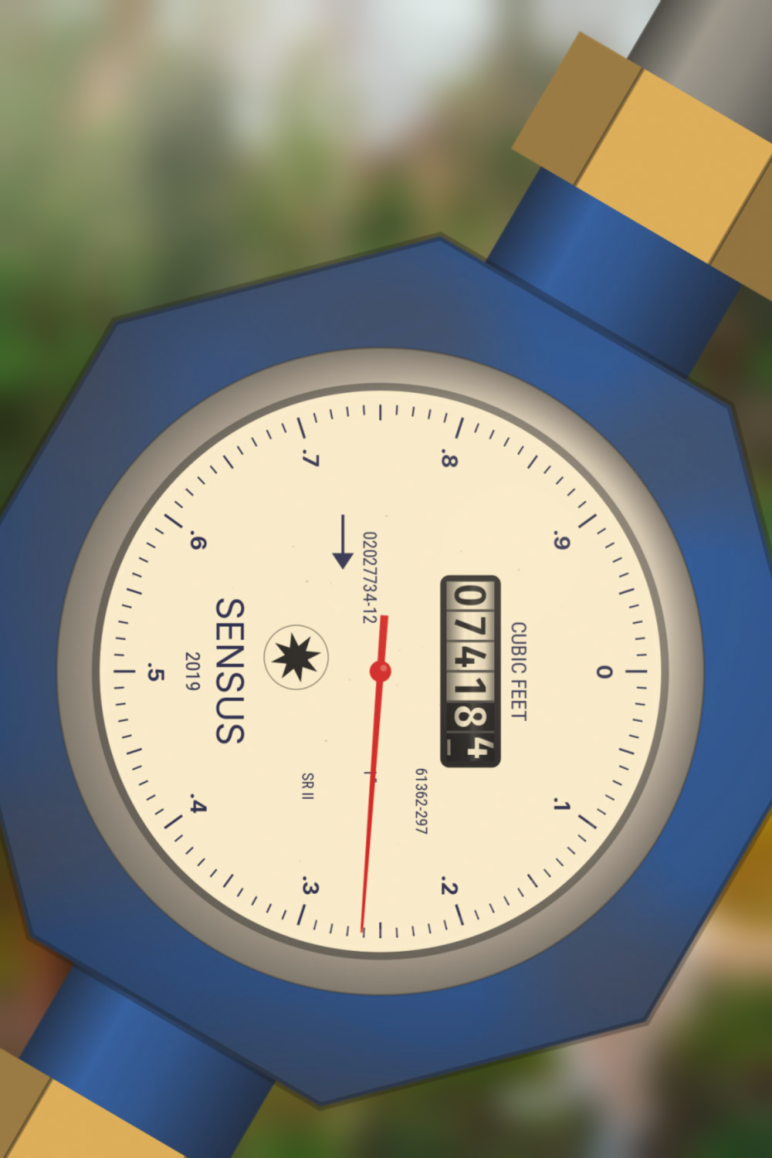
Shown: 74184.26
